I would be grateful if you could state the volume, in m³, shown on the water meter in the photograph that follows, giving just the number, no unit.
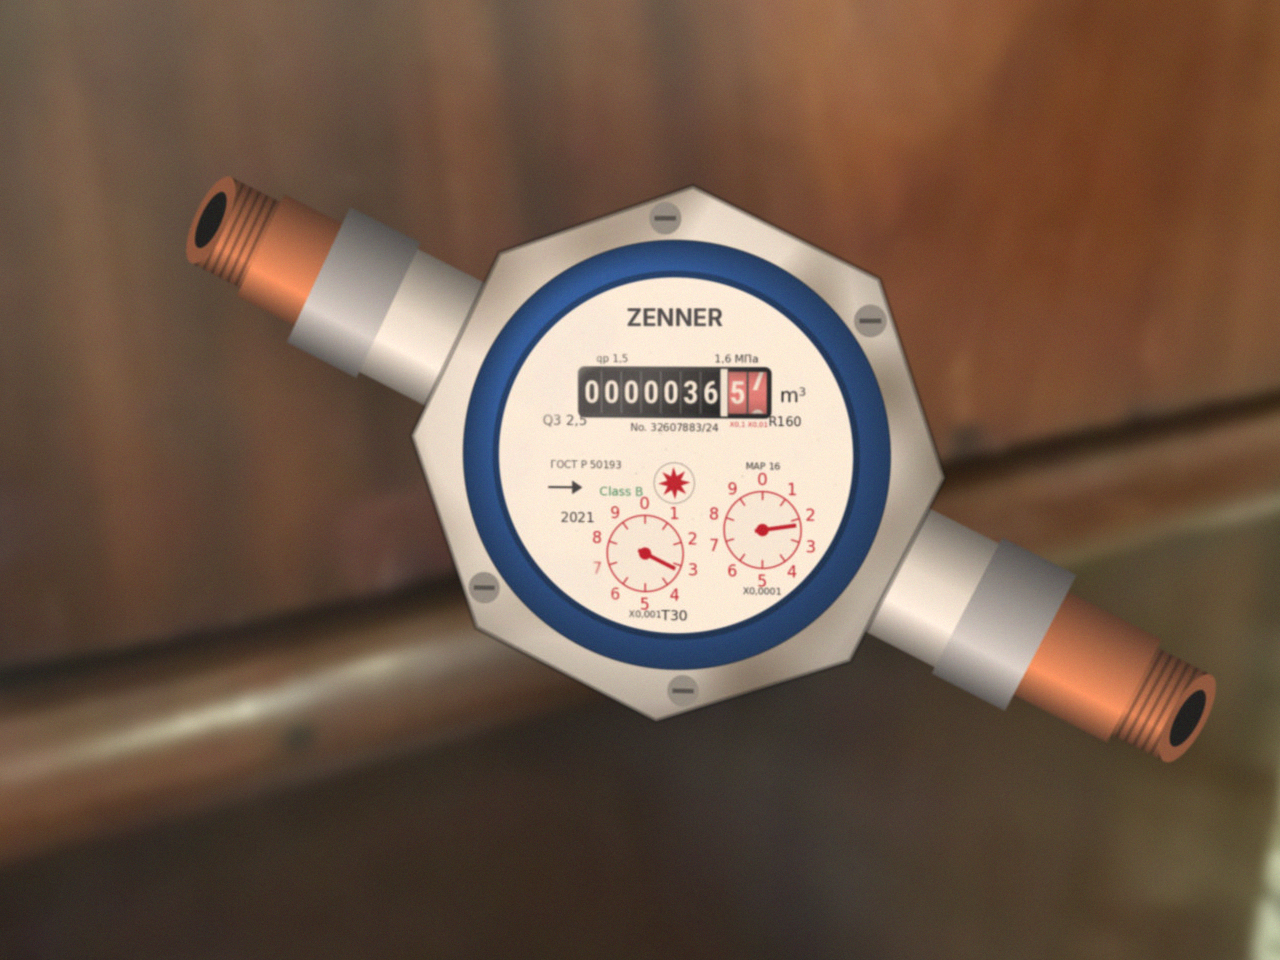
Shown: 36.5732
